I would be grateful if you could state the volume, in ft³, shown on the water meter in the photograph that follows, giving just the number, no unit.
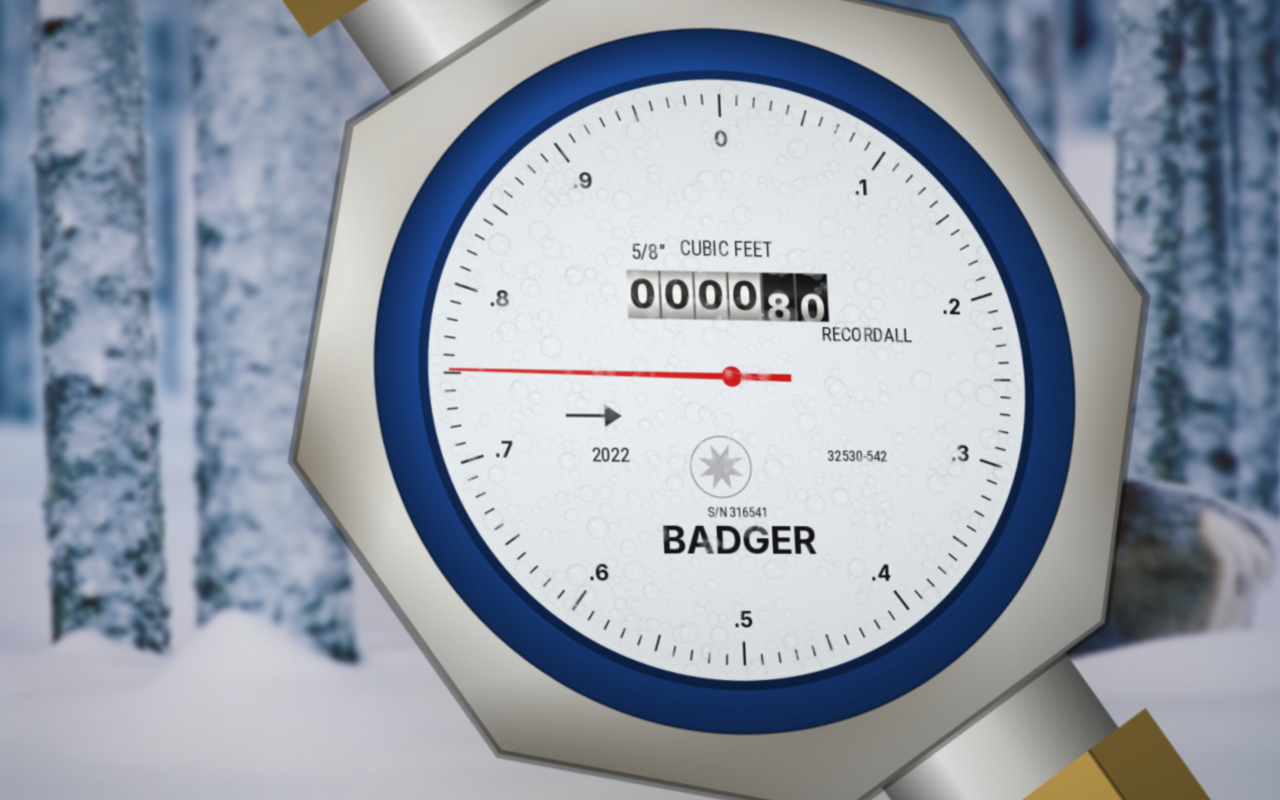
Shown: 79.75
